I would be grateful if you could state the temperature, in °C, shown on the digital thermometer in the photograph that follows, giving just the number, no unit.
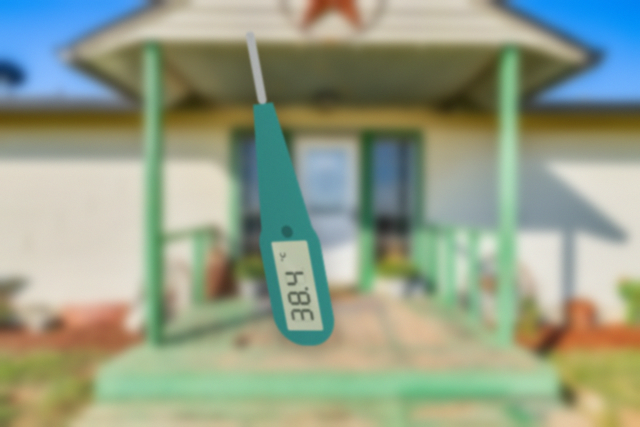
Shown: 38.4
